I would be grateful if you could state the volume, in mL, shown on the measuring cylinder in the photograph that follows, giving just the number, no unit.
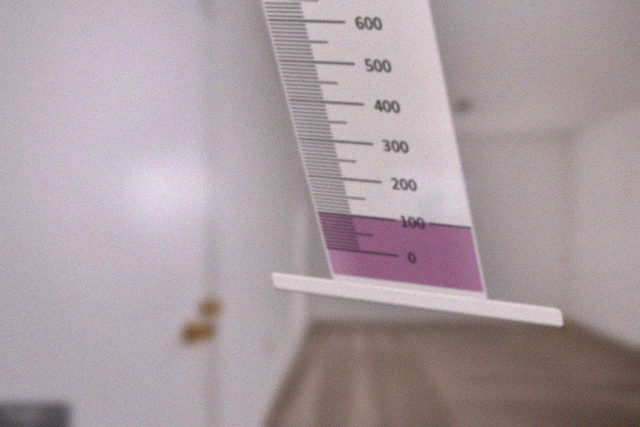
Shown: 100
